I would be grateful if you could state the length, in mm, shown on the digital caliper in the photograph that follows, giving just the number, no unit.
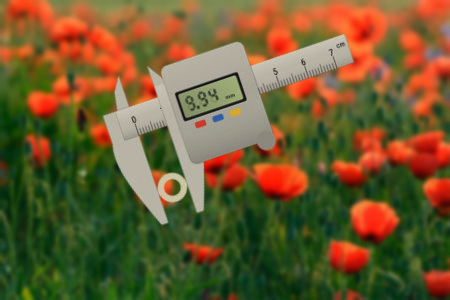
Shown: 9.94
